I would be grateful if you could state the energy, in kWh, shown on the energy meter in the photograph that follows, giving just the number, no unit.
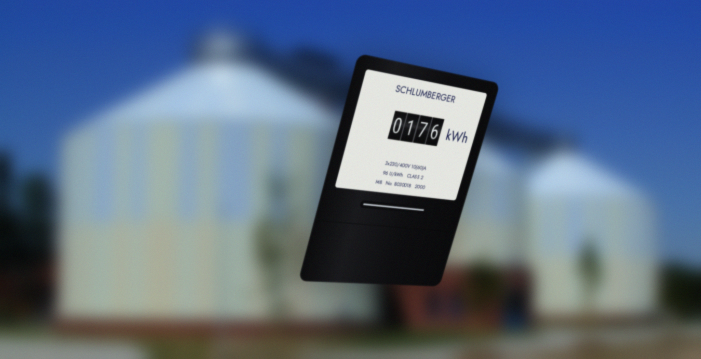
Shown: 176
